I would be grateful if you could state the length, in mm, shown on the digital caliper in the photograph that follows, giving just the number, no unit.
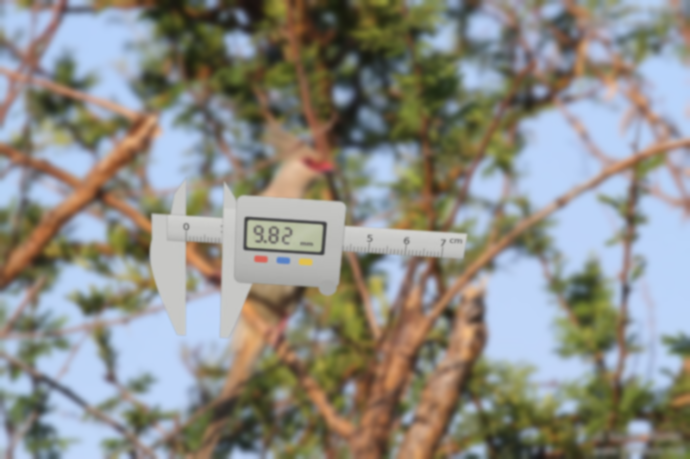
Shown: 9.82
